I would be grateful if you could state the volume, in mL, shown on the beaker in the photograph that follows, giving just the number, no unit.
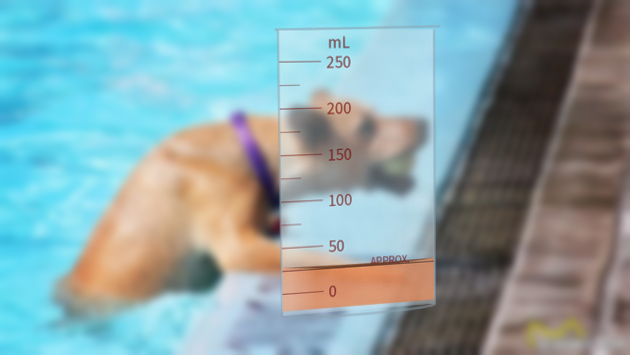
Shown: 25
